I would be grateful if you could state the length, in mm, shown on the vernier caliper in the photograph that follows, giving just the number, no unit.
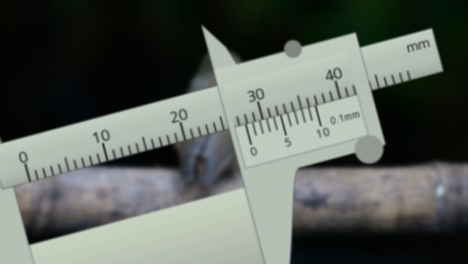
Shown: 27.8
